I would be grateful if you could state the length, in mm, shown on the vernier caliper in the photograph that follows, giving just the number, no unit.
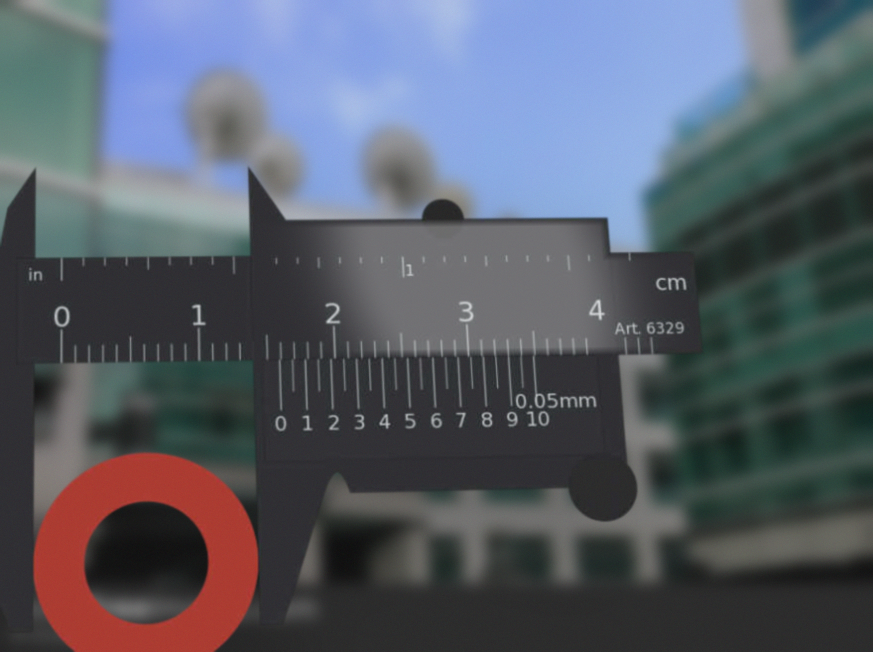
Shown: 15.9
